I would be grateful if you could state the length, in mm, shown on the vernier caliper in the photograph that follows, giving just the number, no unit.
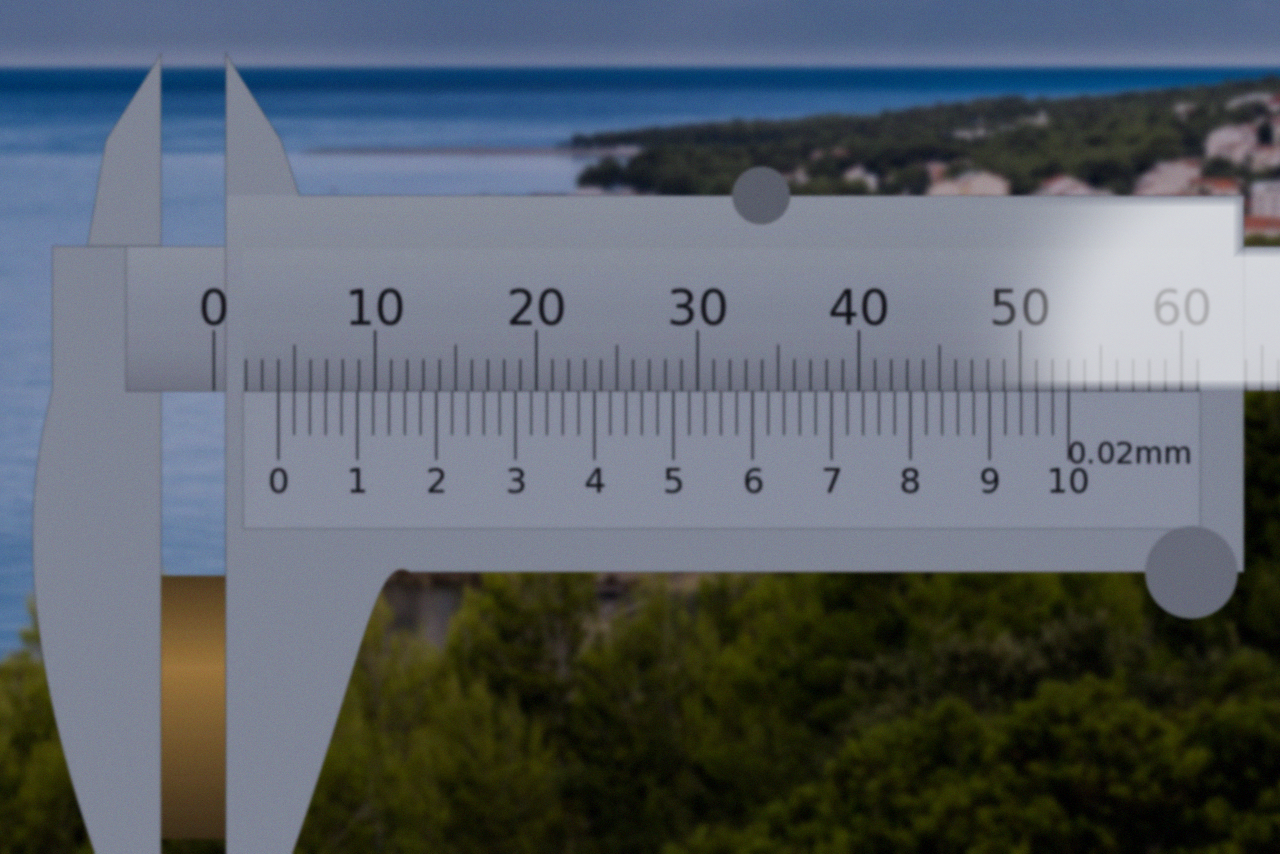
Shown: 4.0
